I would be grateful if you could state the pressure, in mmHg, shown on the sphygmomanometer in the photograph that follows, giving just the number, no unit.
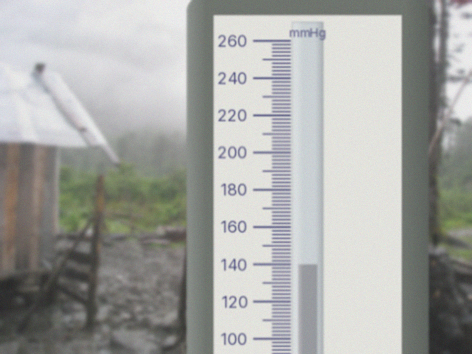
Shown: 140
